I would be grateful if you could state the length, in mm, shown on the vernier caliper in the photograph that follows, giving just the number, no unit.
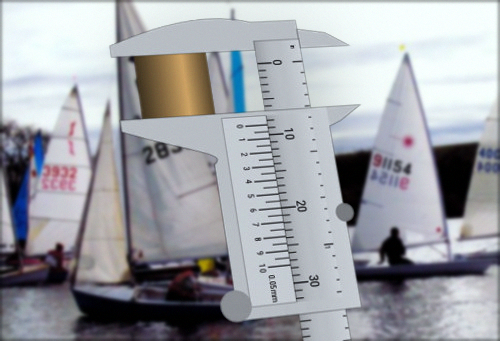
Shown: 8.6
